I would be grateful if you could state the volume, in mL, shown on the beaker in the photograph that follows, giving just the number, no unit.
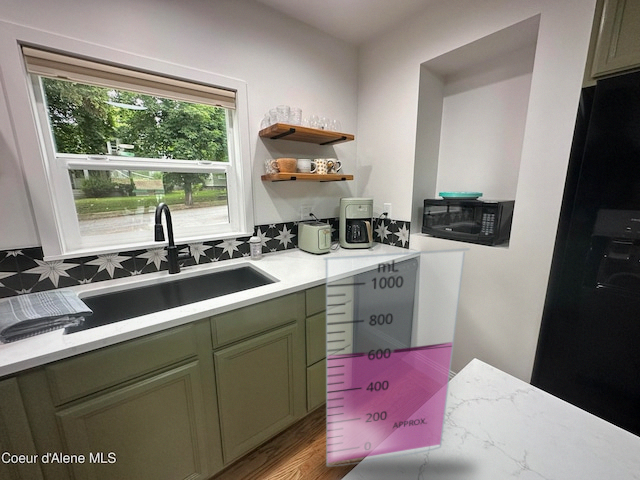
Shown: 600
